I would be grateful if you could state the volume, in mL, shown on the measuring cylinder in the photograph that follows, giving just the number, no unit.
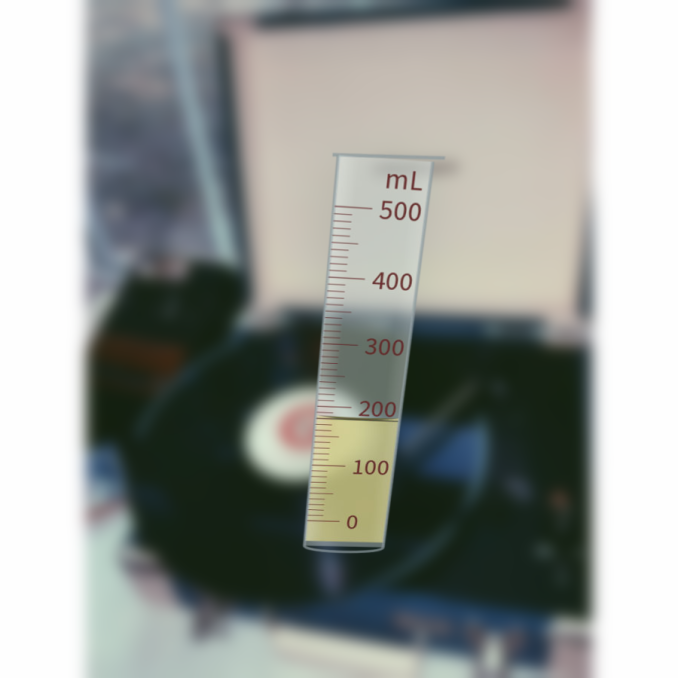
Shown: 180
